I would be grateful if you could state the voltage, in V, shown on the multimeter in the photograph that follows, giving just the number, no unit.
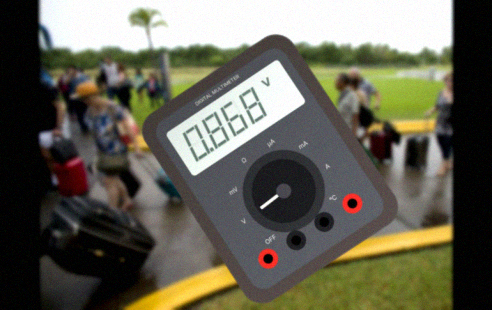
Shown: 0.868
